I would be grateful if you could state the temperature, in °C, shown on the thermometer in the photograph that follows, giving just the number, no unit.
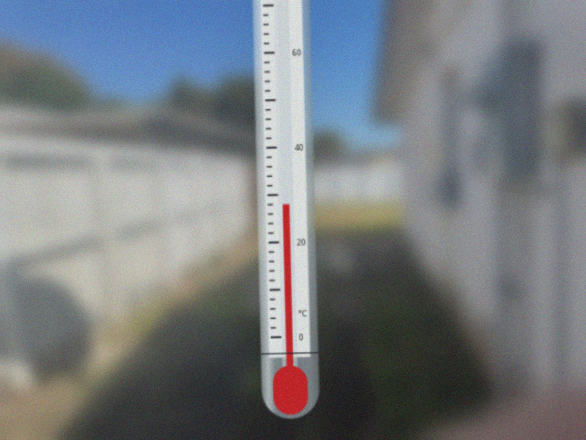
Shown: 28
